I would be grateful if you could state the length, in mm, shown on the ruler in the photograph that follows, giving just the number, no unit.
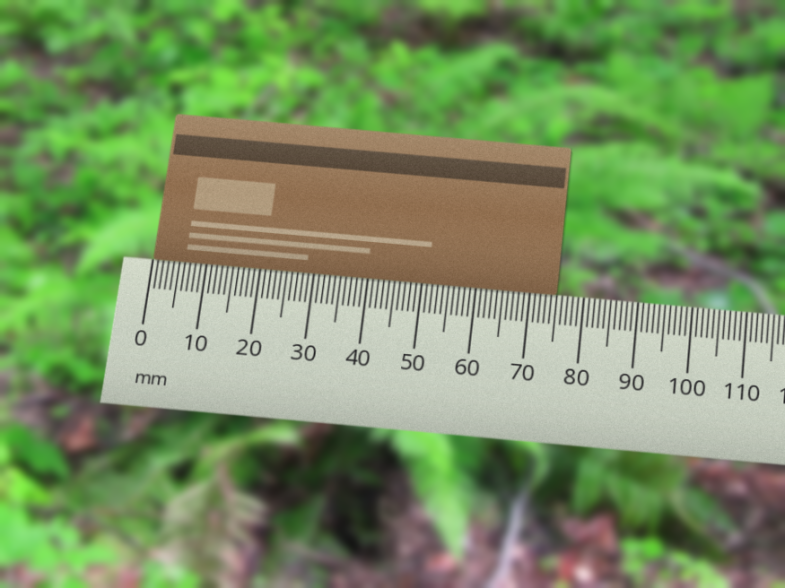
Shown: 75
